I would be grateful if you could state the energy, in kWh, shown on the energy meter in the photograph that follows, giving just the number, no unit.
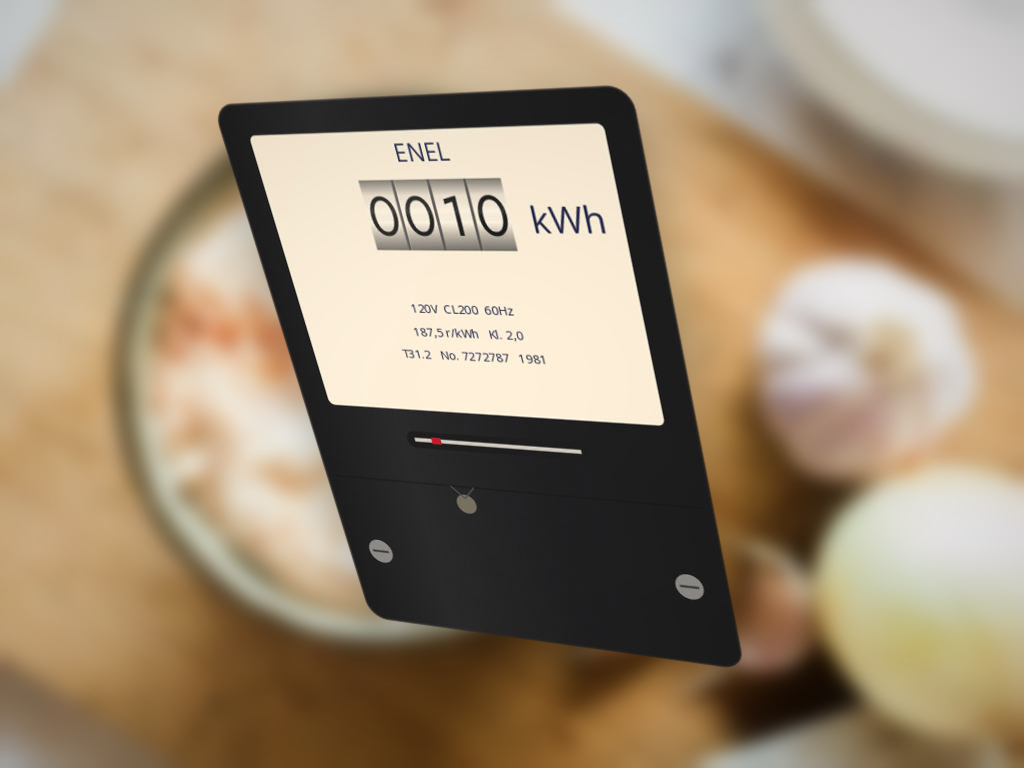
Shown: 10
